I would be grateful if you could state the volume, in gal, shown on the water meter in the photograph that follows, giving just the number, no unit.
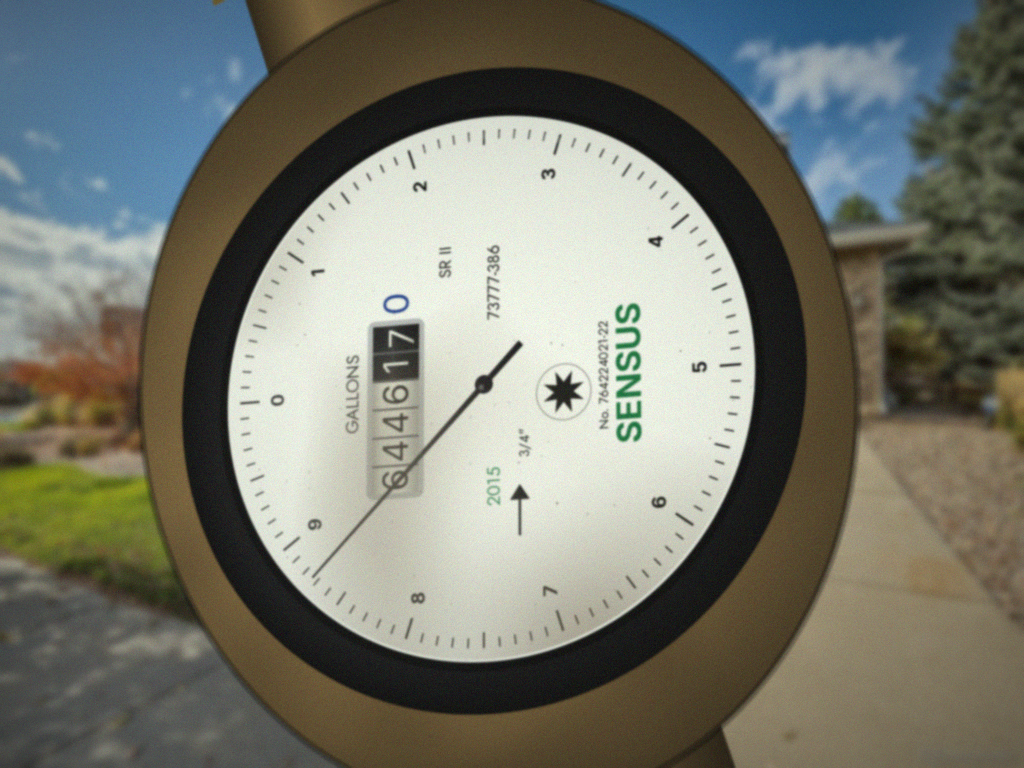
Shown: 6446168.7
